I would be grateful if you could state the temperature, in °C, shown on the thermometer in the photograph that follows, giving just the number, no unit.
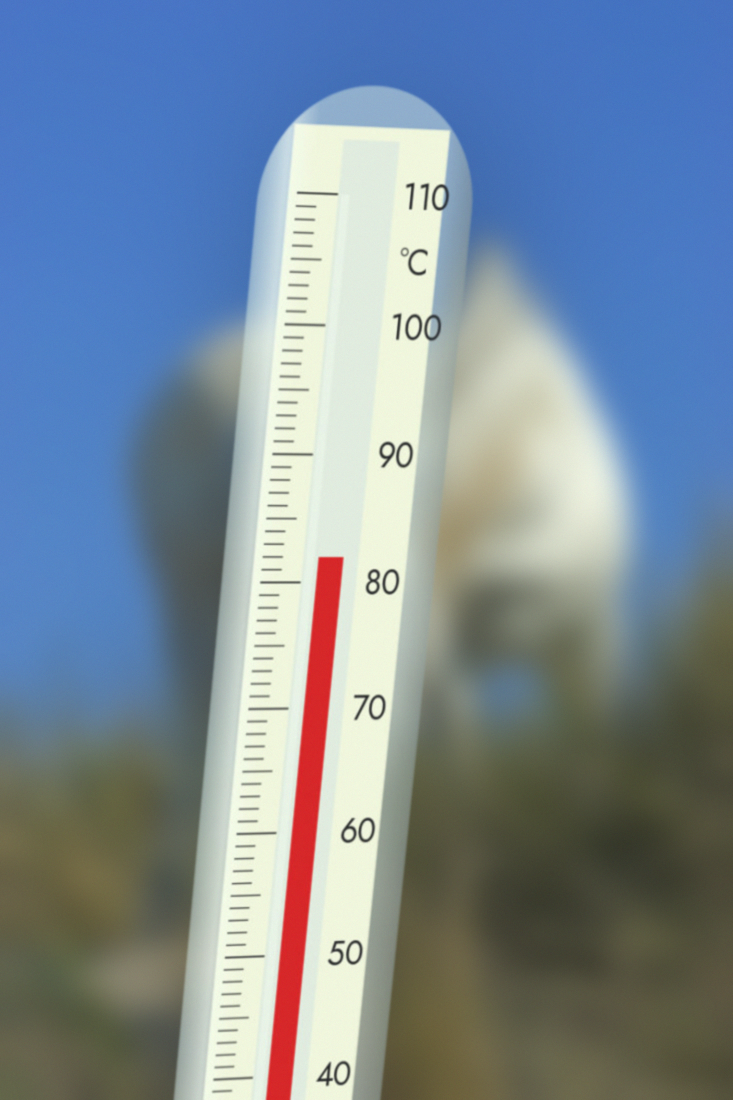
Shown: 82
